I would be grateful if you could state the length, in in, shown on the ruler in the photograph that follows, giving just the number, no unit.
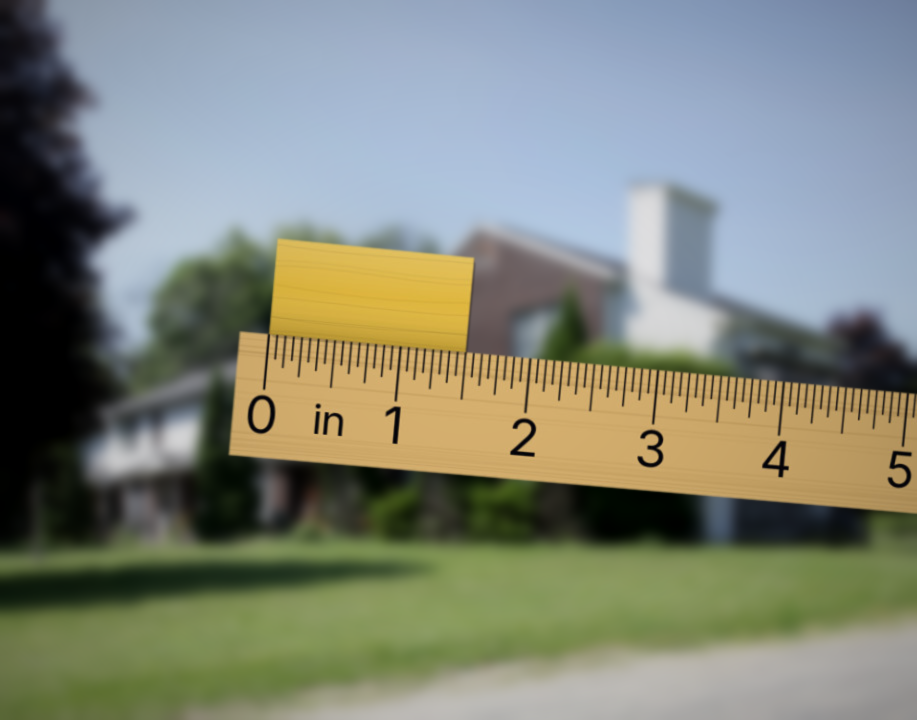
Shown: 1.5
